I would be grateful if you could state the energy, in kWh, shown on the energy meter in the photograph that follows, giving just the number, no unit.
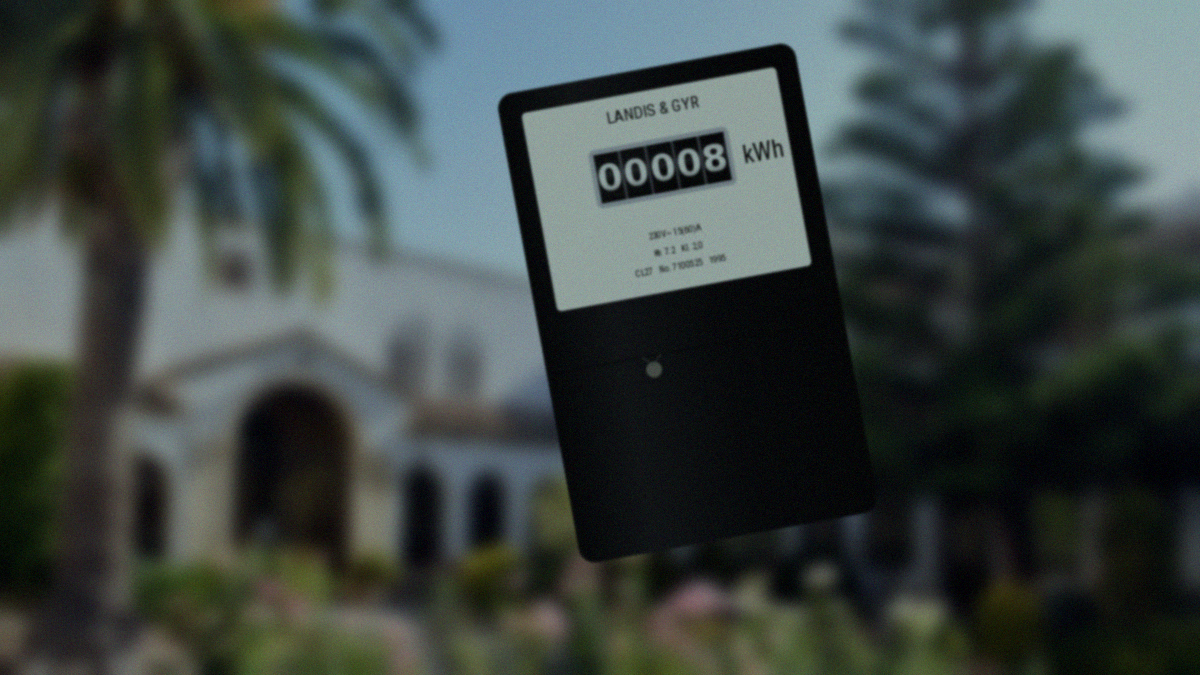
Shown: 8
